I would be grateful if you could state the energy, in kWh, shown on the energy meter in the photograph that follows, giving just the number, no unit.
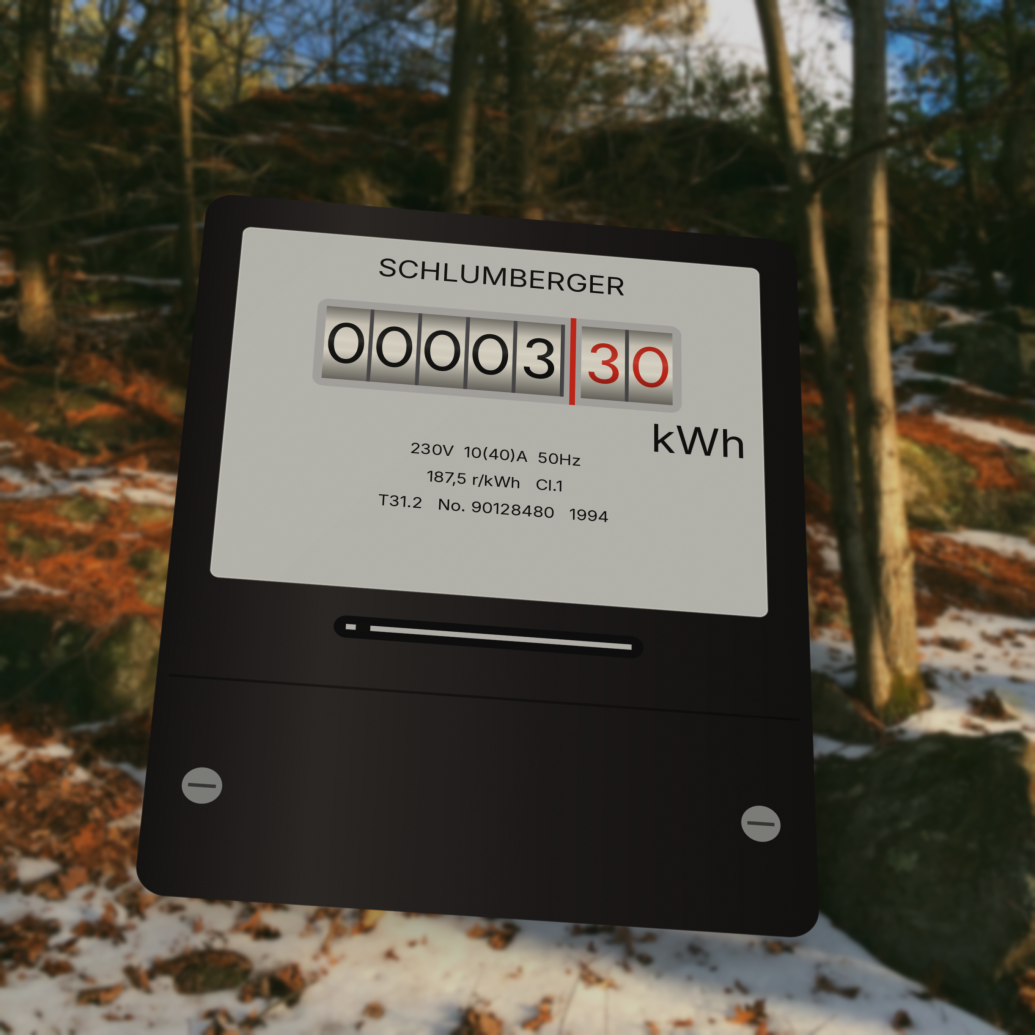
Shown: 3.30
